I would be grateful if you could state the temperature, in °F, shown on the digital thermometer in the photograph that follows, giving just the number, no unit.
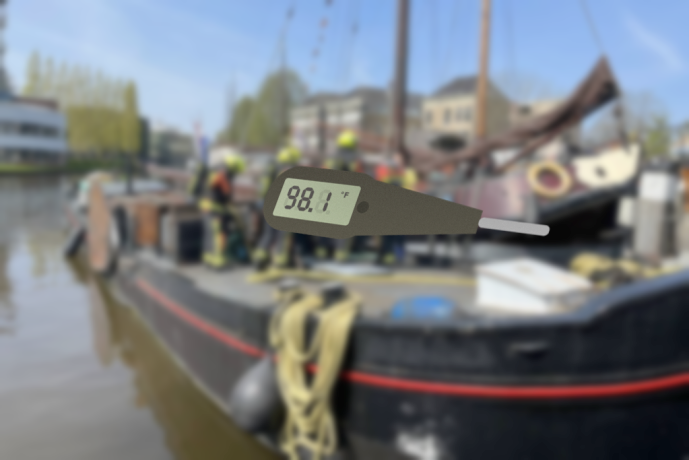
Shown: 98.1
